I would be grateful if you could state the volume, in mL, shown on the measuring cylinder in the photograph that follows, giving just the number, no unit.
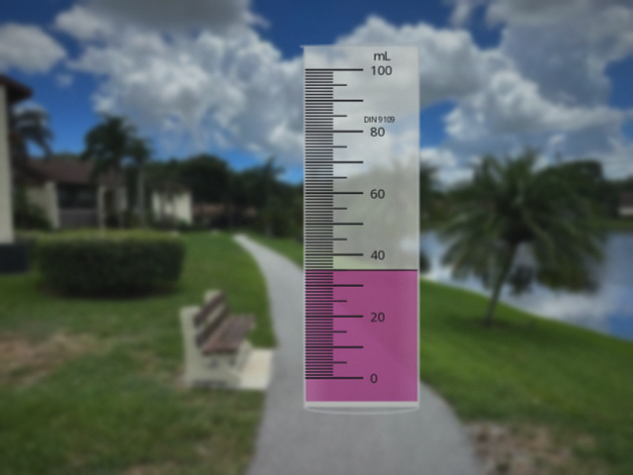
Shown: 35
